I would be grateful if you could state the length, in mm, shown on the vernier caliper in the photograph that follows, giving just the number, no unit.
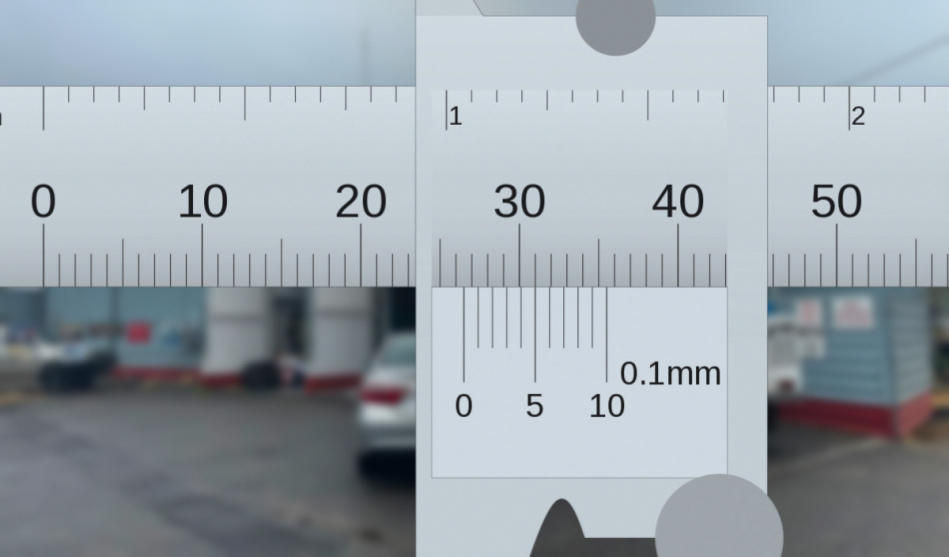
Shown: 26.5
